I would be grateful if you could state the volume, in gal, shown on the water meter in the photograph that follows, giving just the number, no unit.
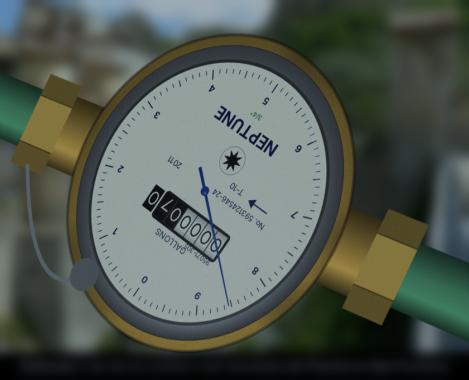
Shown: 68.5
